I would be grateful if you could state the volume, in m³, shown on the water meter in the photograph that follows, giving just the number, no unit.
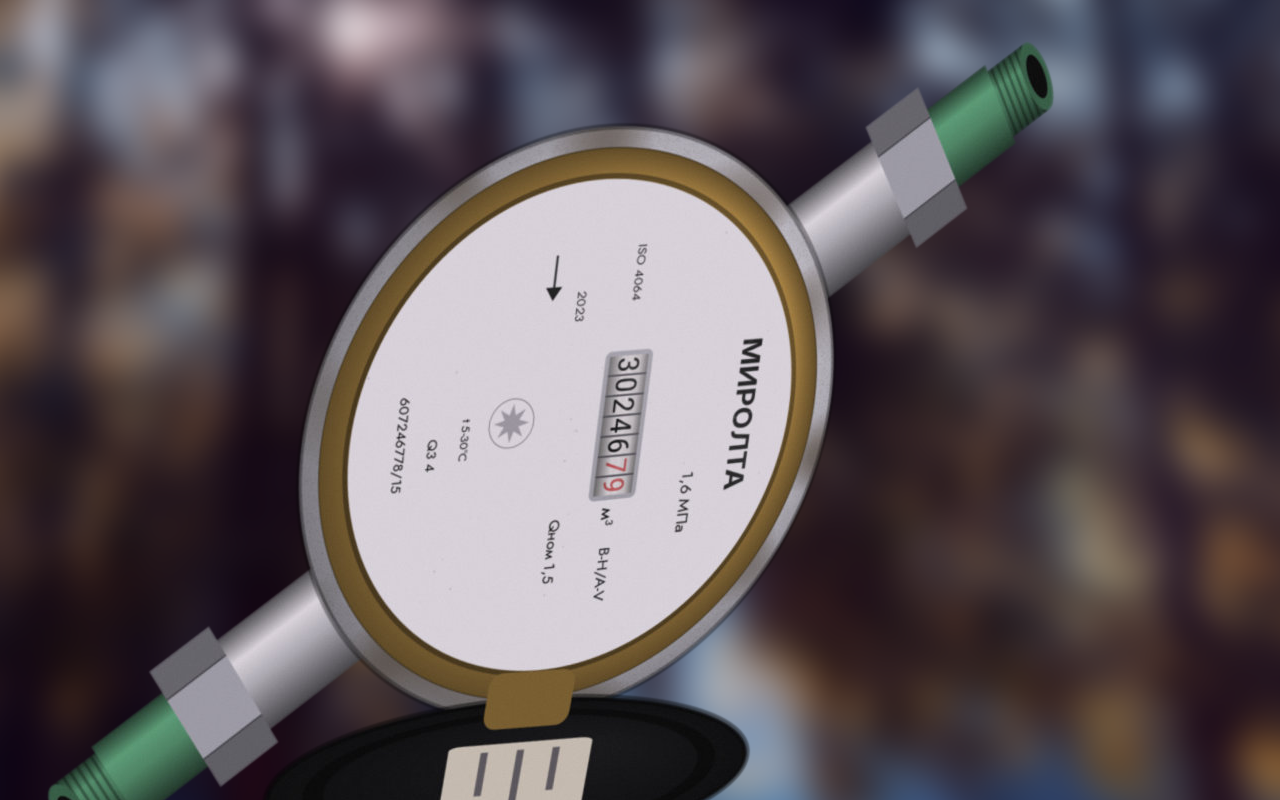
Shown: 30246.79
